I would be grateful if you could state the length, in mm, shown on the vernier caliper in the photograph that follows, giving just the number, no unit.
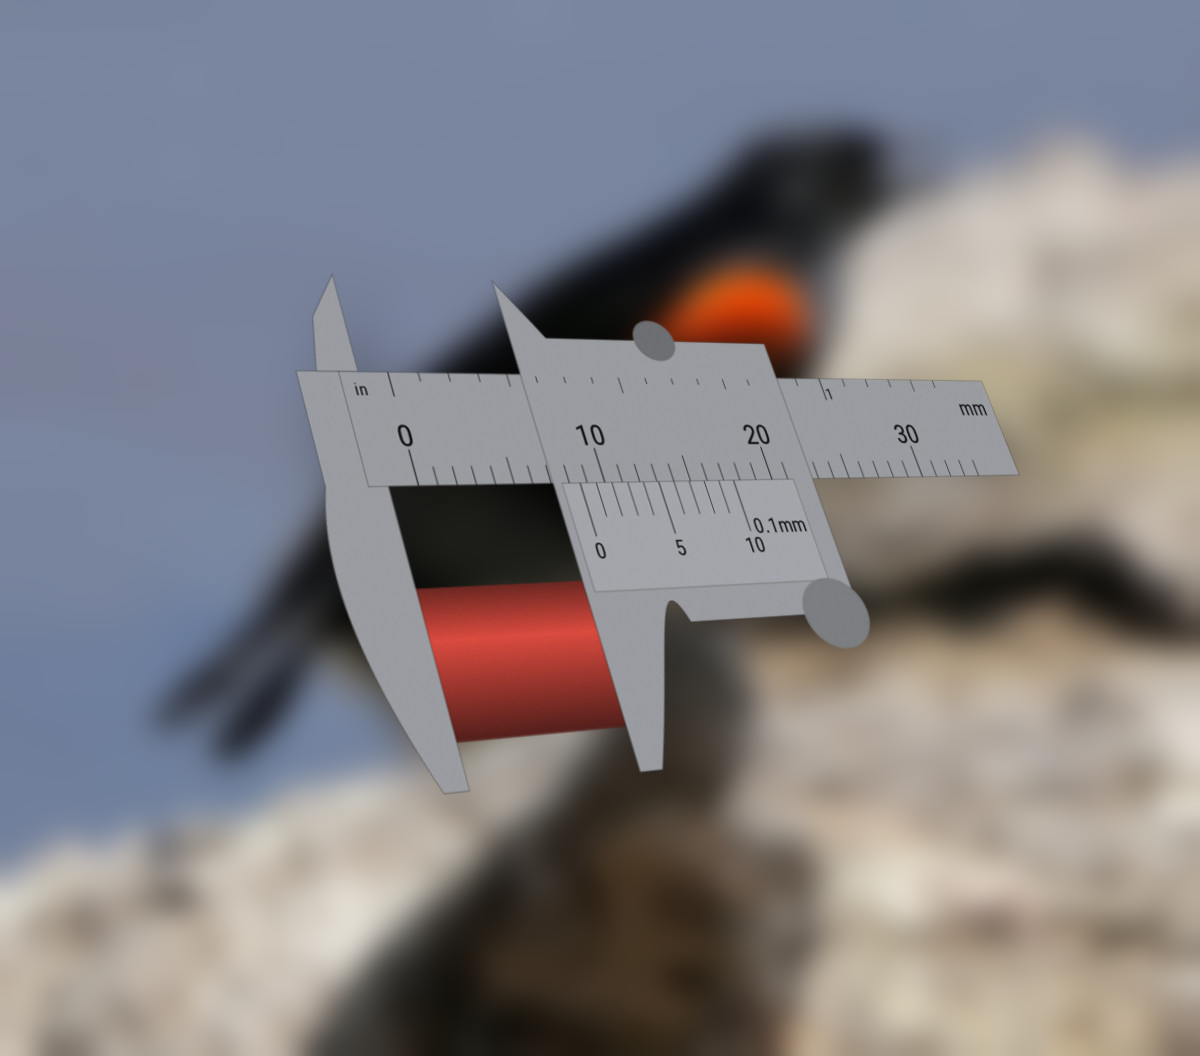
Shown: 8.6
